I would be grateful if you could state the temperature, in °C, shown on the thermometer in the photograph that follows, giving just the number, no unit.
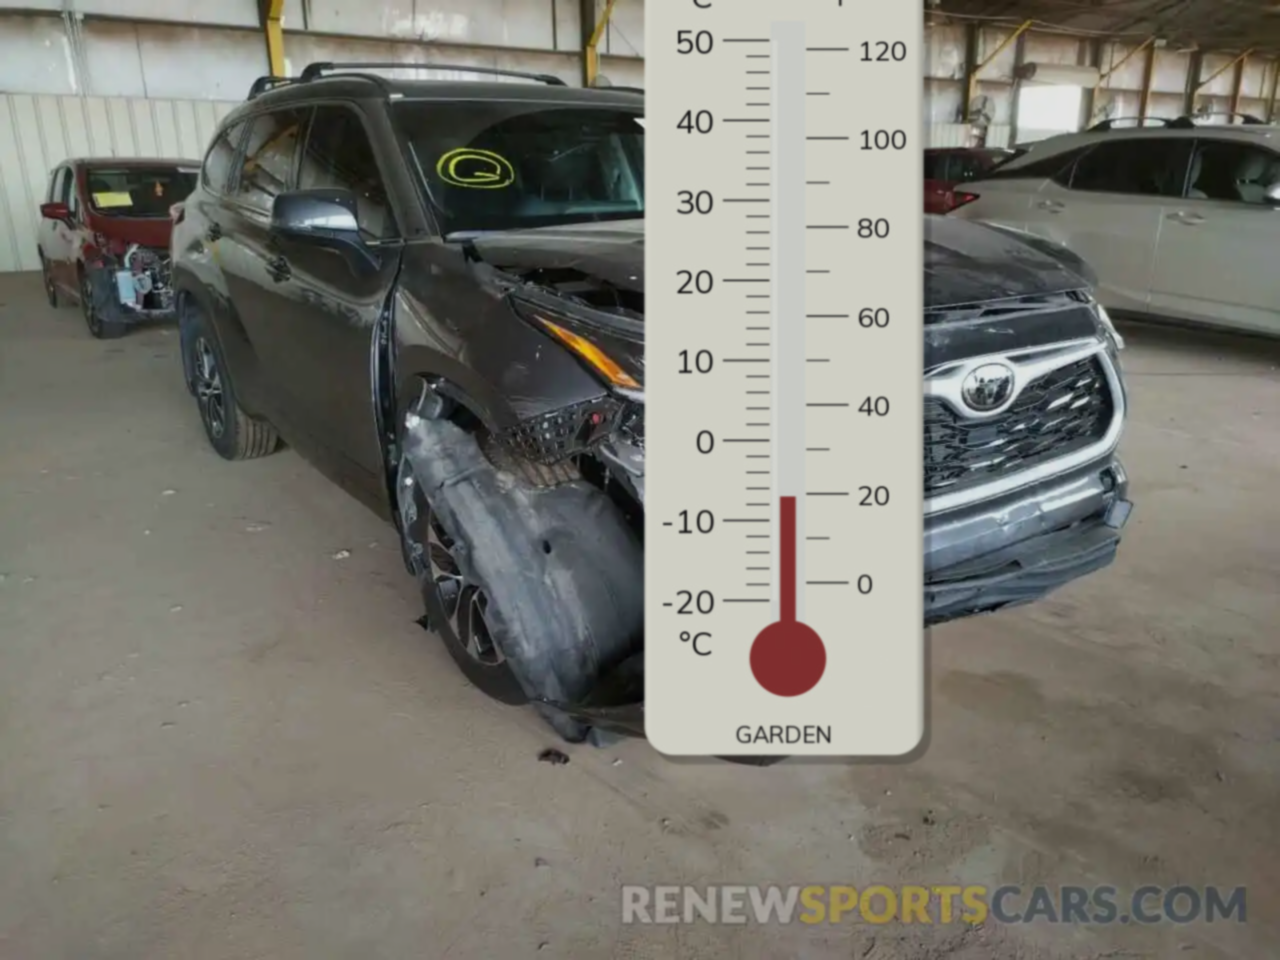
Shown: -7
